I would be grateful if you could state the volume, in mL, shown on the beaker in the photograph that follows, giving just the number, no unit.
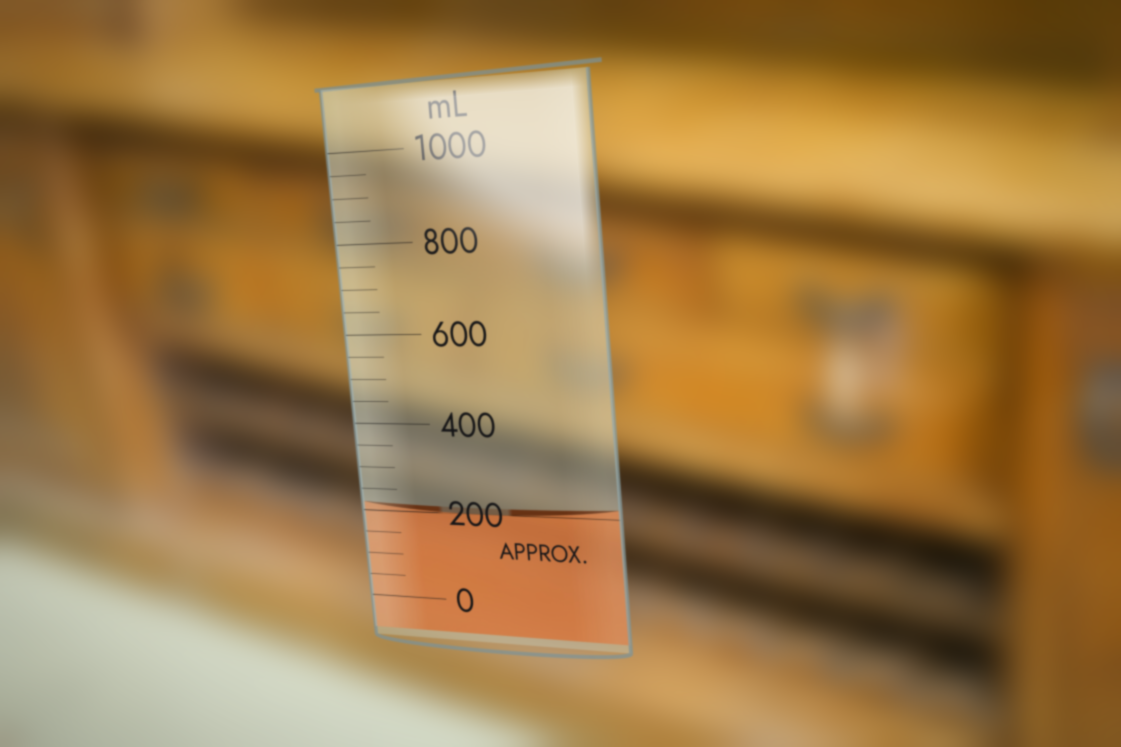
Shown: 200
